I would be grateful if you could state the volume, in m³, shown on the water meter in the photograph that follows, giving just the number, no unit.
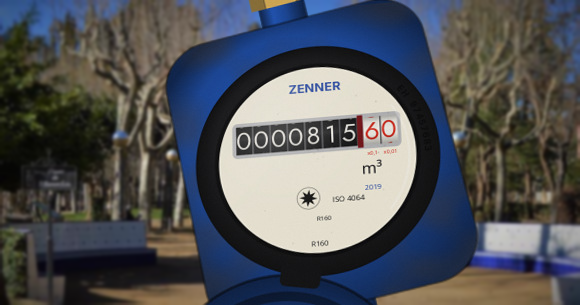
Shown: 815.60
